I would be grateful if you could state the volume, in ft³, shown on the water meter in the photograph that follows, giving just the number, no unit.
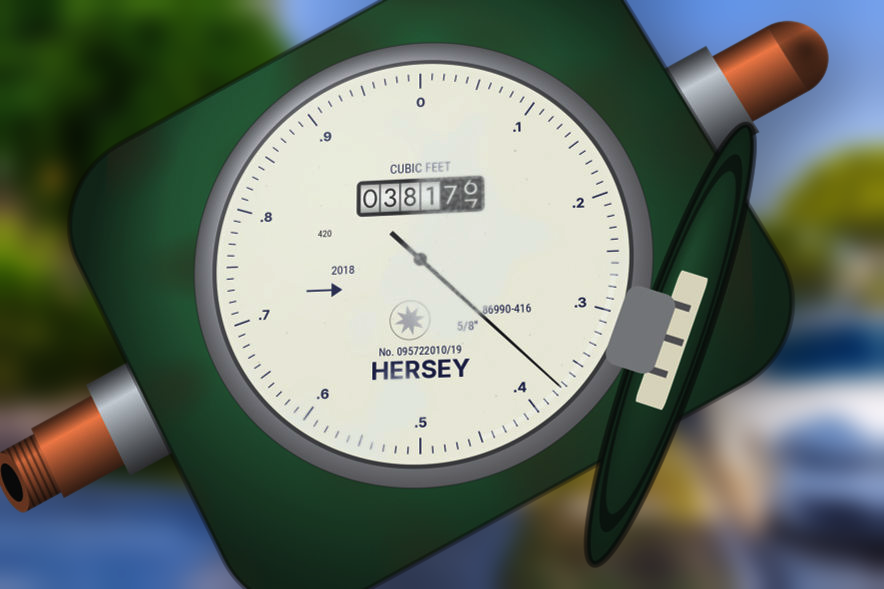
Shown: 38176.37
